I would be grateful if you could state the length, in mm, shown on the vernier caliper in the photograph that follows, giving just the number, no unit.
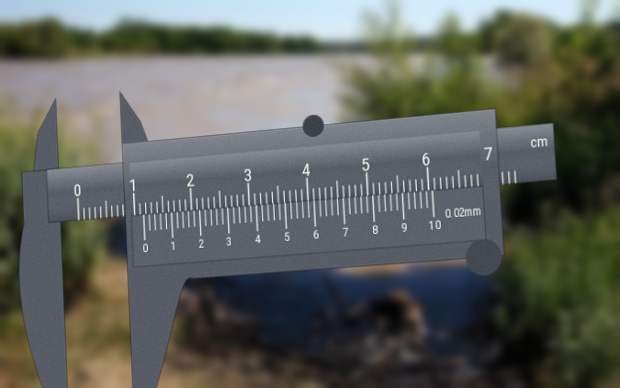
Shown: 11.6
